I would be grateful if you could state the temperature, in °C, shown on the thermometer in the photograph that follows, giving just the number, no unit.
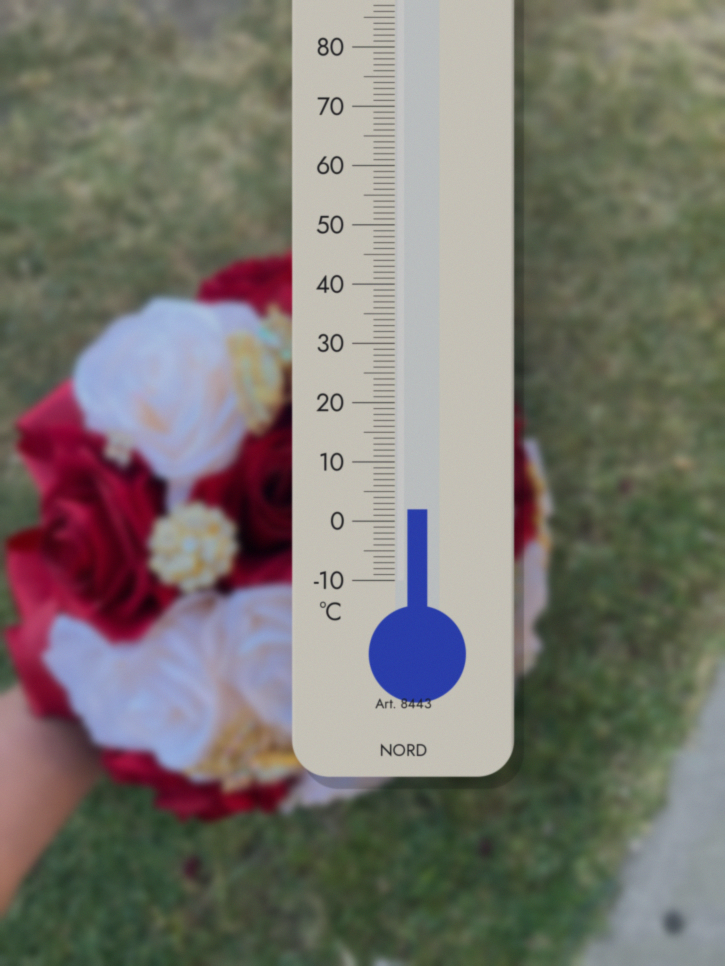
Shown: 2
